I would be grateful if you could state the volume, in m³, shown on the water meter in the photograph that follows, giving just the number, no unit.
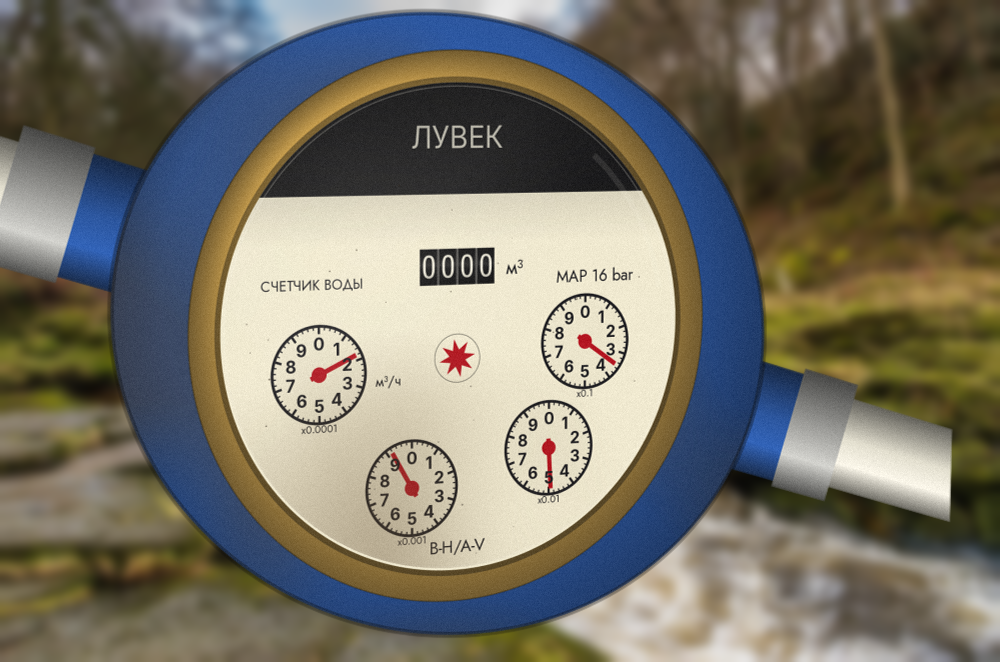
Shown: 0.3491
